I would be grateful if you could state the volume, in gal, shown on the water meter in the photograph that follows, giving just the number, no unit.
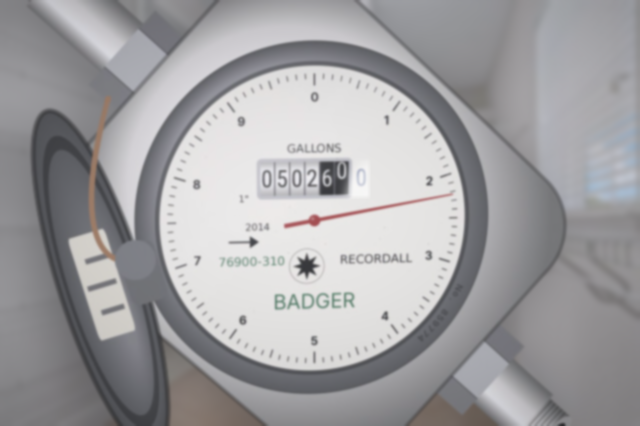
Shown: 502602.2
